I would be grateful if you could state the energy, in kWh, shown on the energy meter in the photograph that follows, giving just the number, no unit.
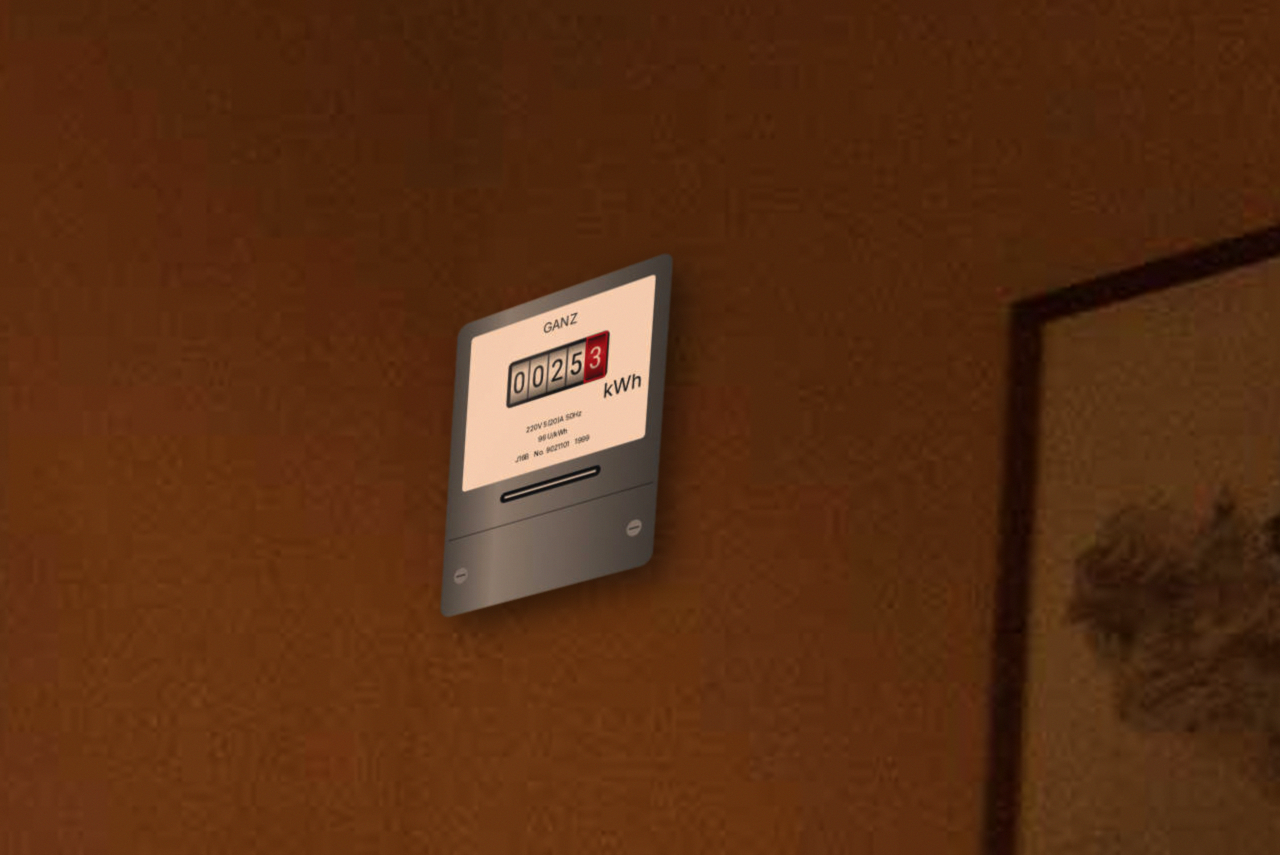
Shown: 25.3
